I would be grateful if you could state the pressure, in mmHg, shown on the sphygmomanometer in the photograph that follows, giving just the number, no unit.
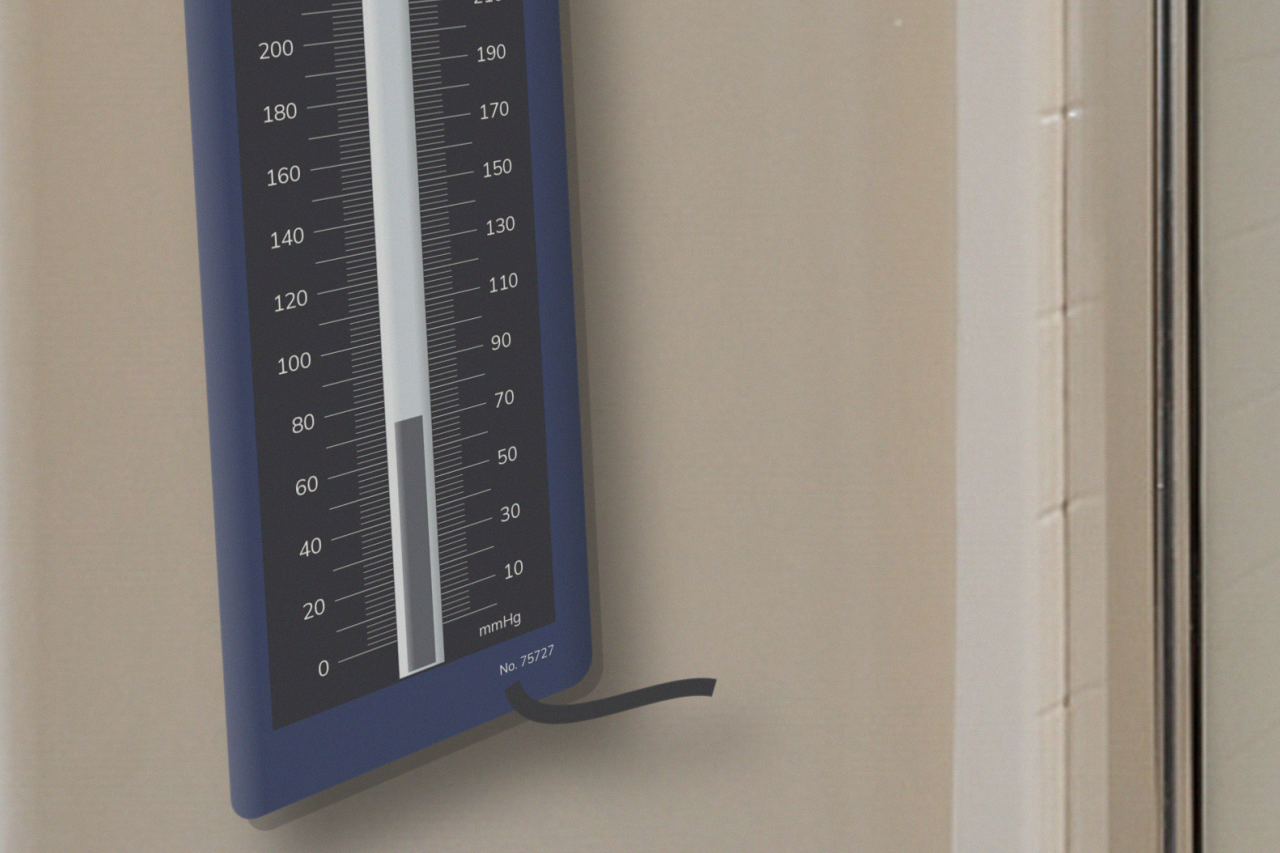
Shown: 72
